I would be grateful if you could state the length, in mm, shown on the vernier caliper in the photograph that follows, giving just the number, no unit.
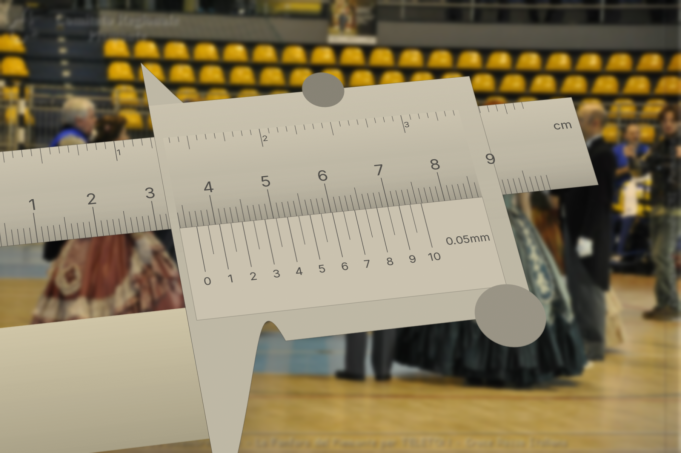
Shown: 36.8
